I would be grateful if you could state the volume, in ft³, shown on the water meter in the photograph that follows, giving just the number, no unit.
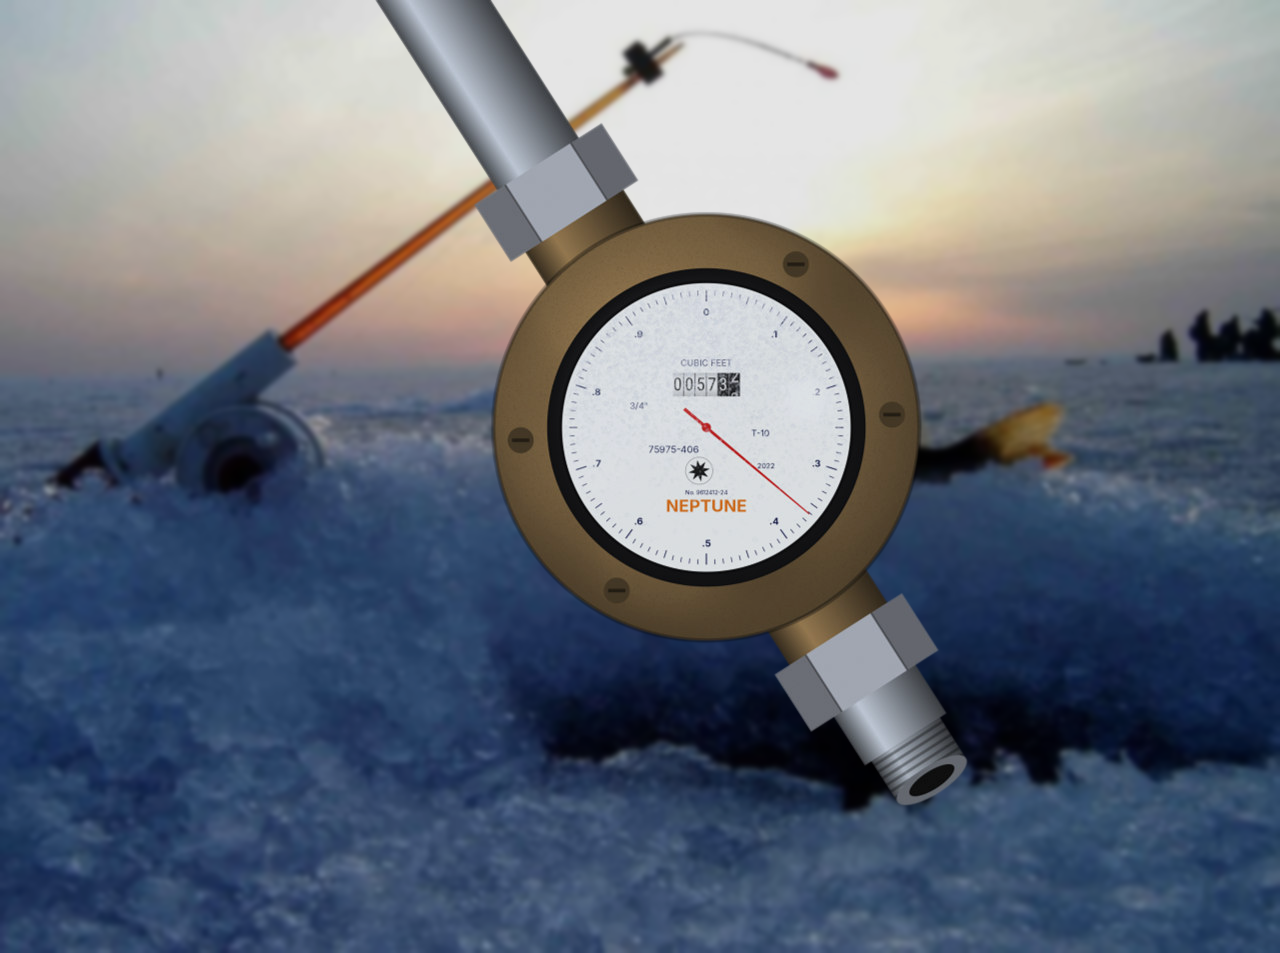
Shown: 5732.36
